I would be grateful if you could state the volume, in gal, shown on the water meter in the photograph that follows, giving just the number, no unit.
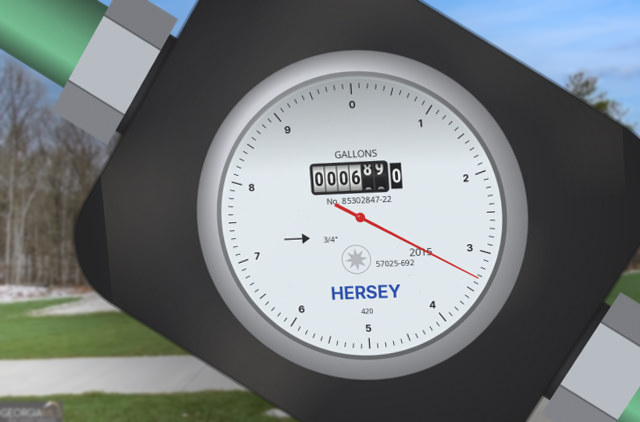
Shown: 6893.3
